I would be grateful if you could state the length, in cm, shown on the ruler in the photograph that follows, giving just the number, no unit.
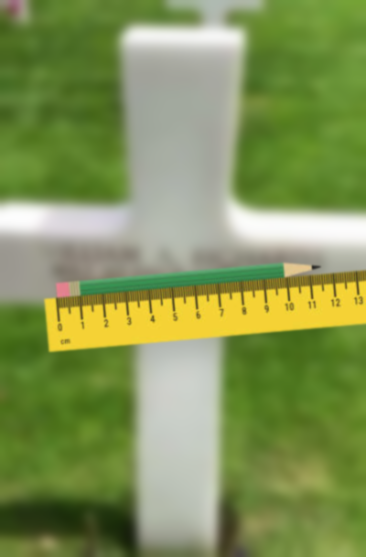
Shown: 11.5
